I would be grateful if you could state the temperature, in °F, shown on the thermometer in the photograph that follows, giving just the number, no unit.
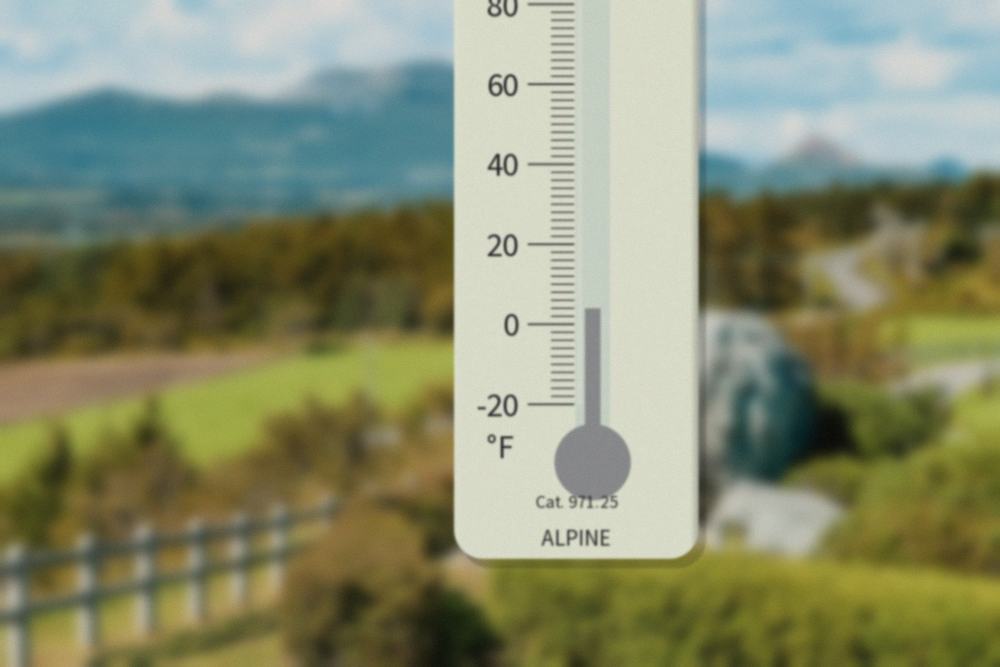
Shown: 4
